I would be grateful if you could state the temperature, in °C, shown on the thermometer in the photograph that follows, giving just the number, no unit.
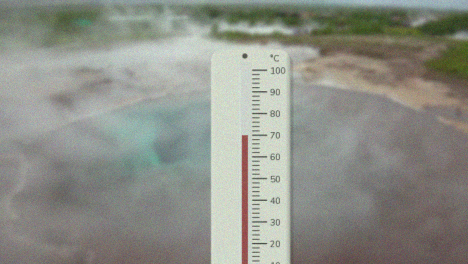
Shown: 70
